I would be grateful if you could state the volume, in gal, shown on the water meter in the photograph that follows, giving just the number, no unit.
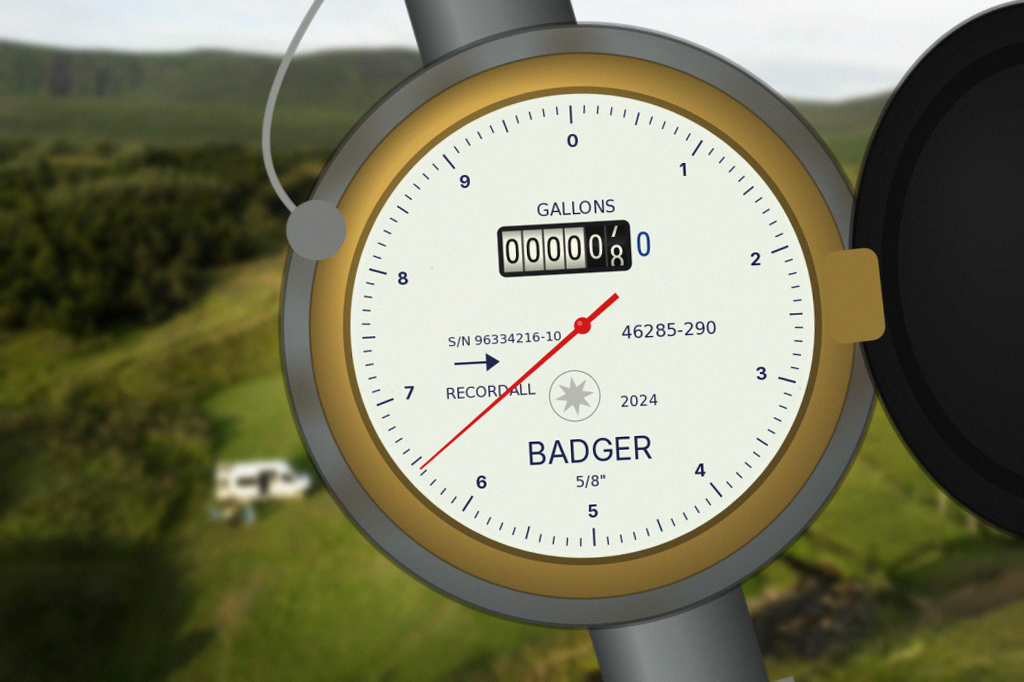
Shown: 76.4
